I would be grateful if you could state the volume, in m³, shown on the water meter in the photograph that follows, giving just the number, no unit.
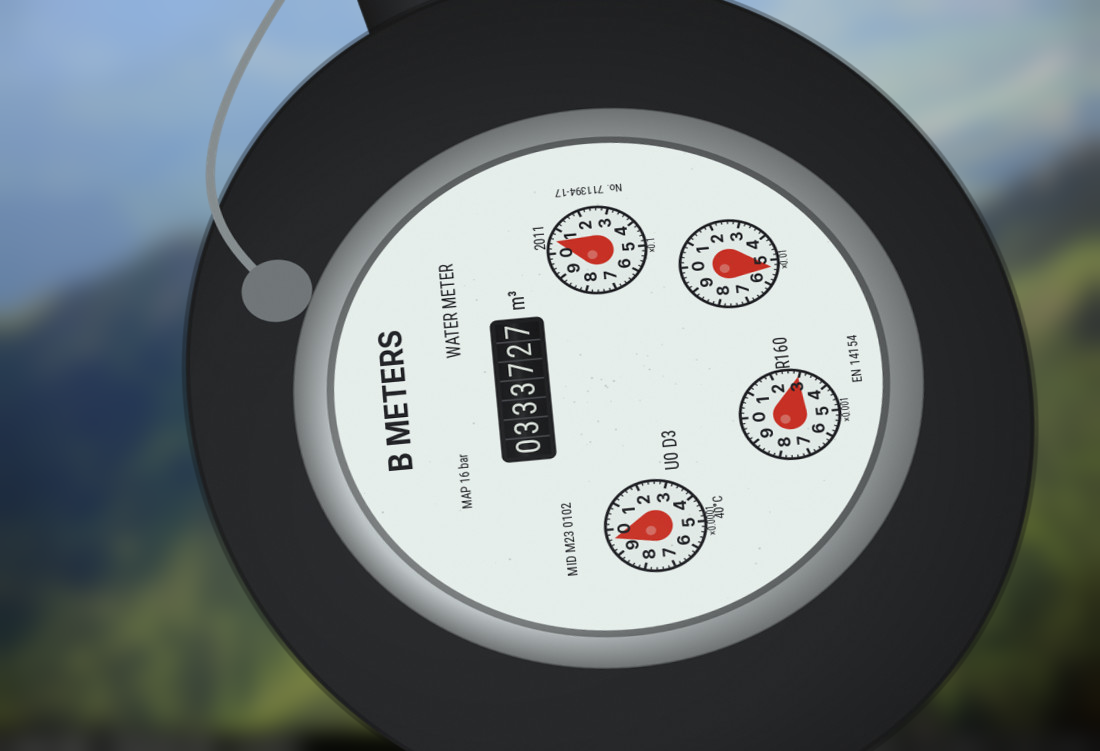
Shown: 333727.0529
